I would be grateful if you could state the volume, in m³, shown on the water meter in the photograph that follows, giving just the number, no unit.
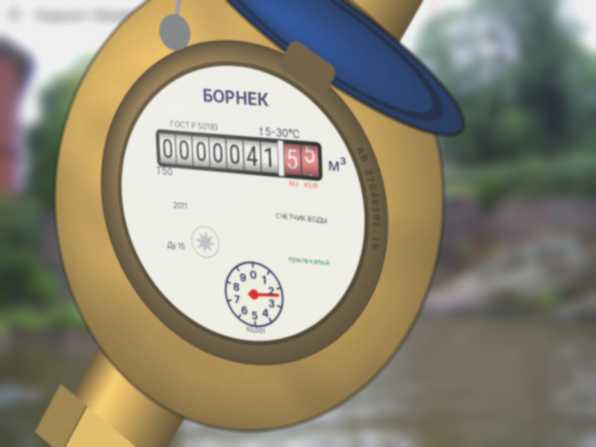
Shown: 41.552
